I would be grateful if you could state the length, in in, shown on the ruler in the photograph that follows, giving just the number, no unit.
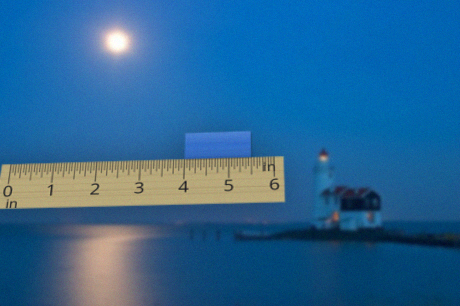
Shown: 1.5
